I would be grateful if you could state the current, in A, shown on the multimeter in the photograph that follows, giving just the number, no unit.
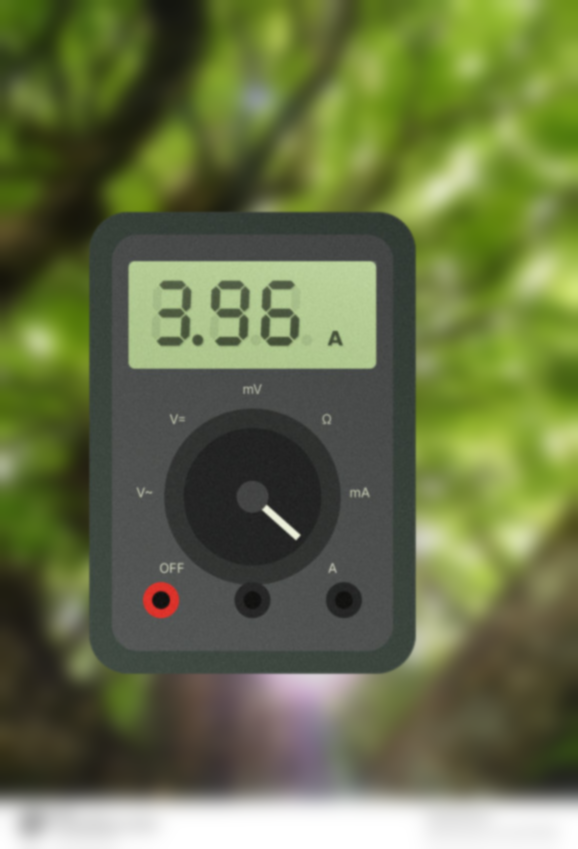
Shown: 3.96
